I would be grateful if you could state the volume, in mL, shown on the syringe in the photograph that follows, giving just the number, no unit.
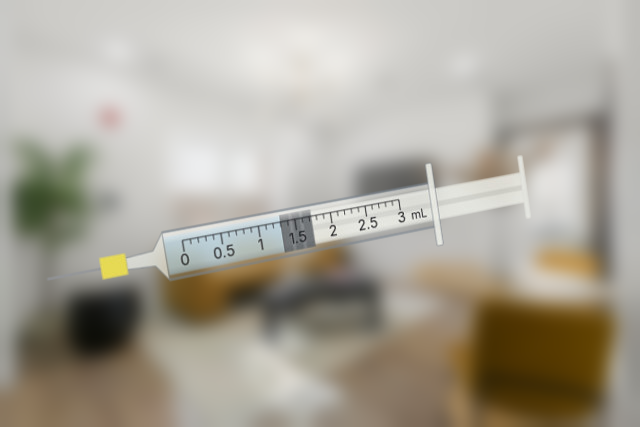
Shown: 1.3
